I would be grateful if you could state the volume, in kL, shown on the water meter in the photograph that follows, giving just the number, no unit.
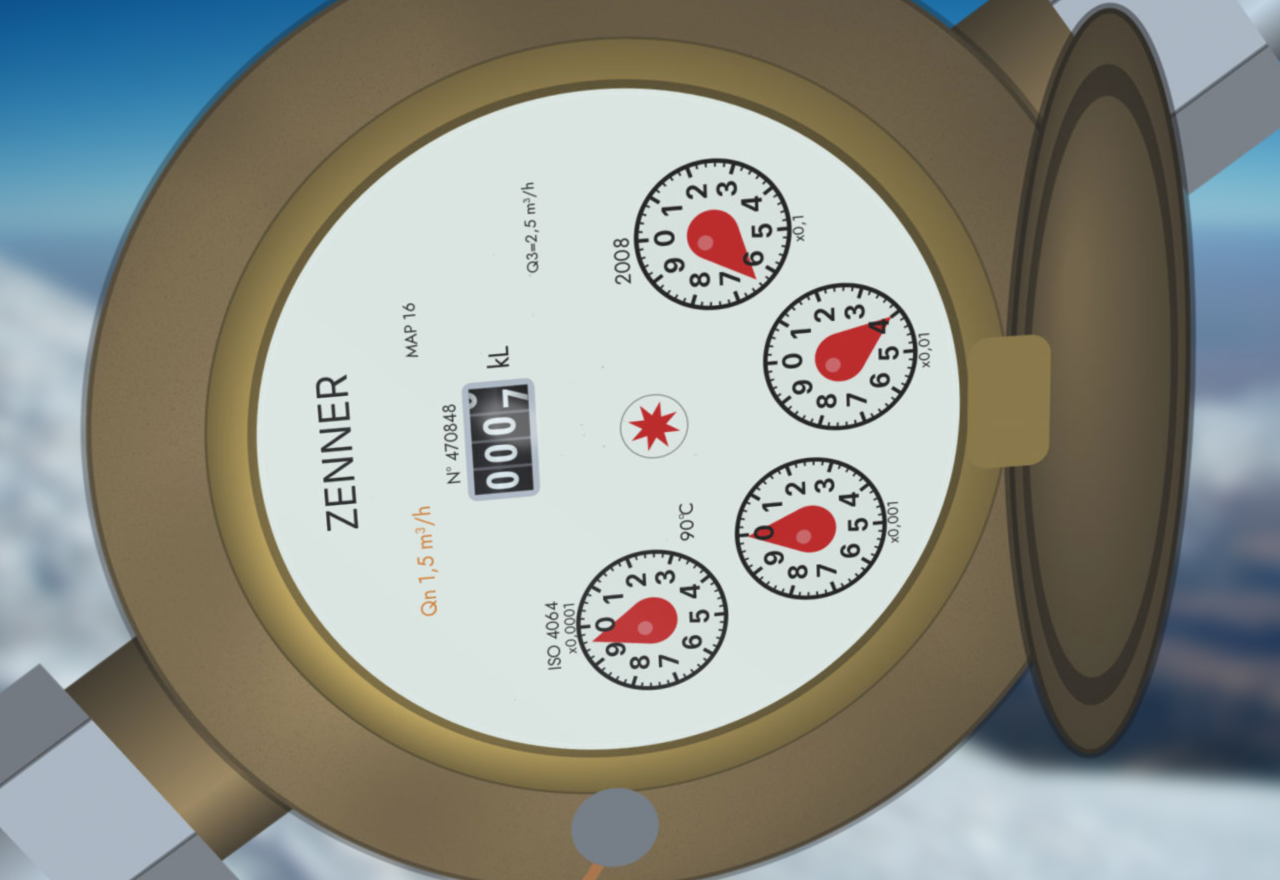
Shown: 6.6399
